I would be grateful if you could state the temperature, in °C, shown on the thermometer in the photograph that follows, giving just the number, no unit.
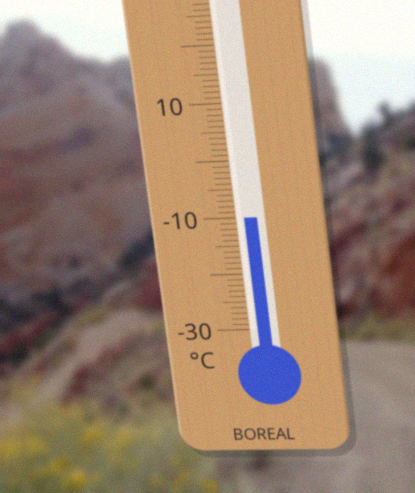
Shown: -10
